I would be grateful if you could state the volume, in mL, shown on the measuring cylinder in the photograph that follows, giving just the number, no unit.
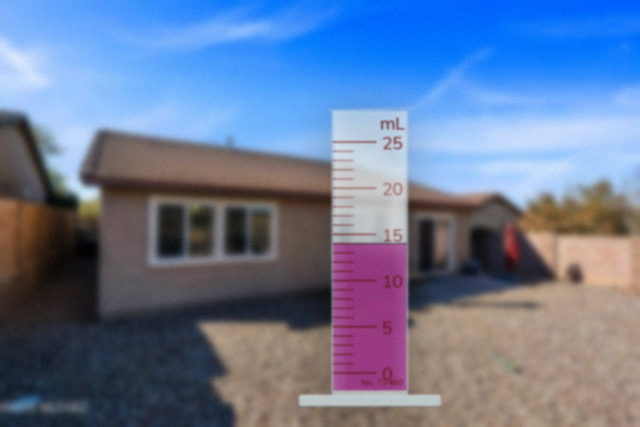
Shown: 14
